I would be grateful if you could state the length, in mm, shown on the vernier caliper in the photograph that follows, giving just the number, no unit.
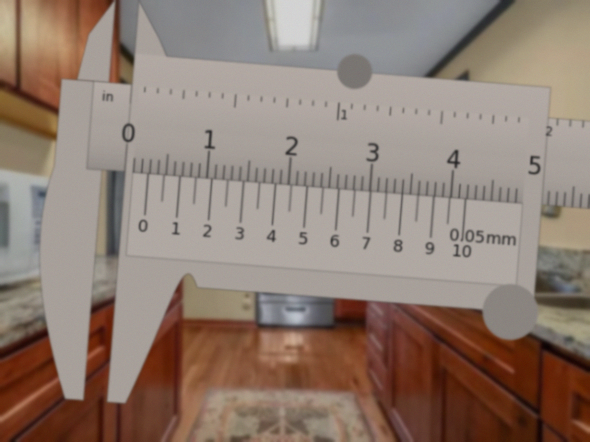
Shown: 2.8
